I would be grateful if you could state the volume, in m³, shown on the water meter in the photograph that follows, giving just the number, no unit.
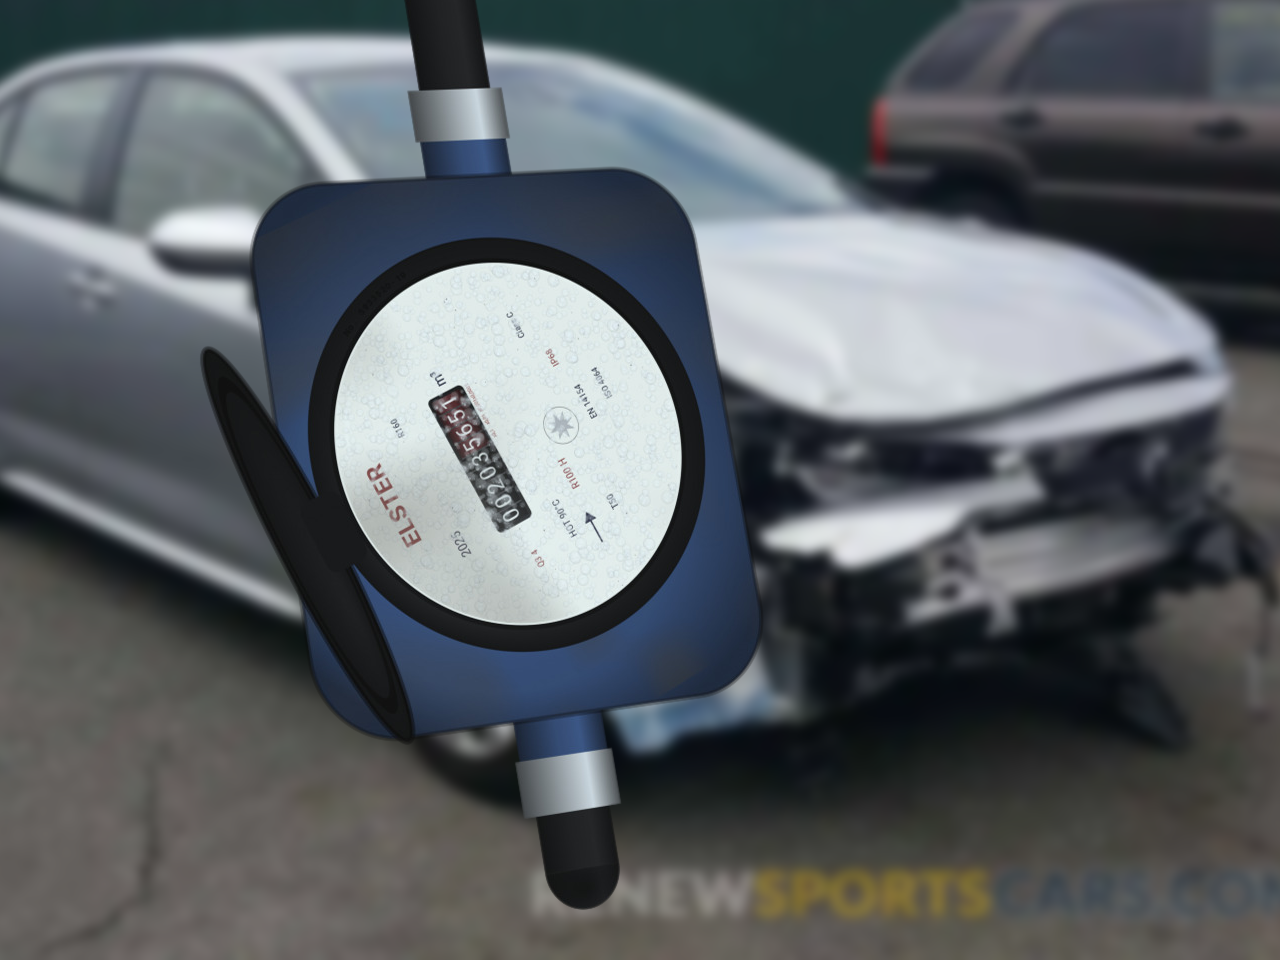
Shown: 203.5651
